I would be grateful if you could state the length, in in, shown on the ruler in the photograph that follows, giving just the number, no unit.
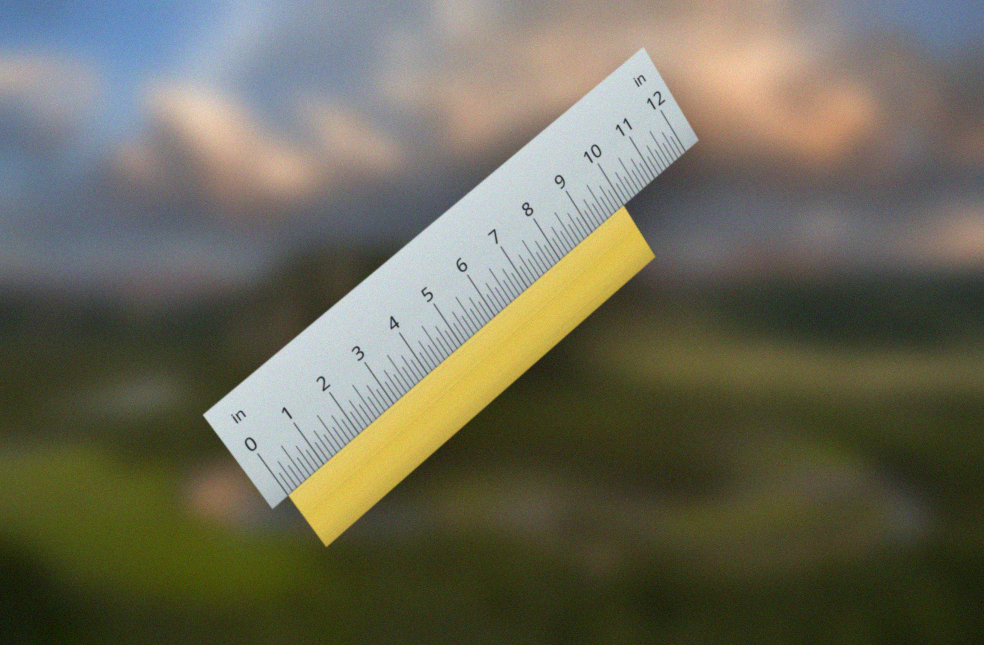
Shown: 10
